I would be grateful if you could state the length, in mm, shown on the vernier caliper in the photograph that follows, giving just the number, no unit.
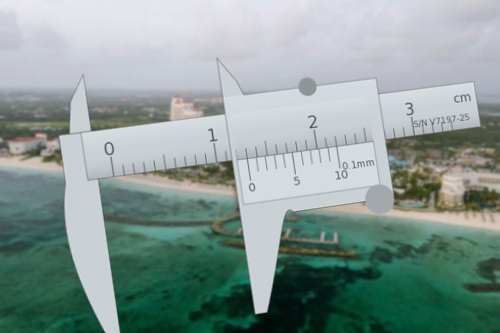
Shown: 13.0
